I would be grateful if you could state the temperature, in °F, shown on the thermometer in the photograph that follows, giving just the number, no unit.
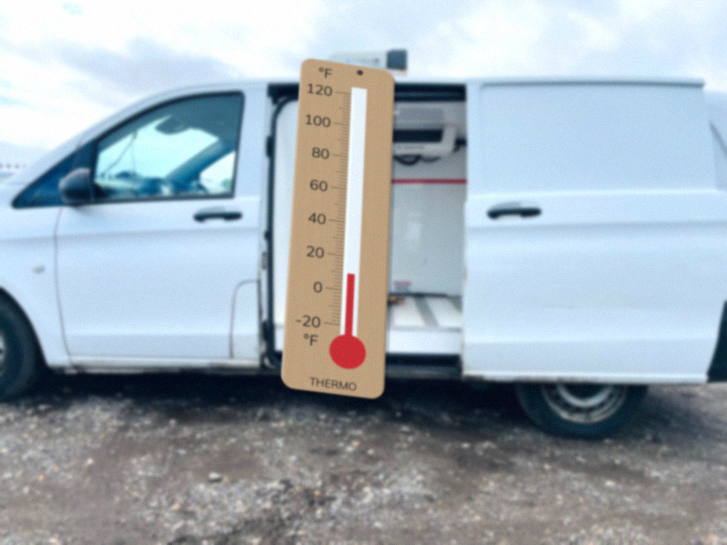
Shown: 10
